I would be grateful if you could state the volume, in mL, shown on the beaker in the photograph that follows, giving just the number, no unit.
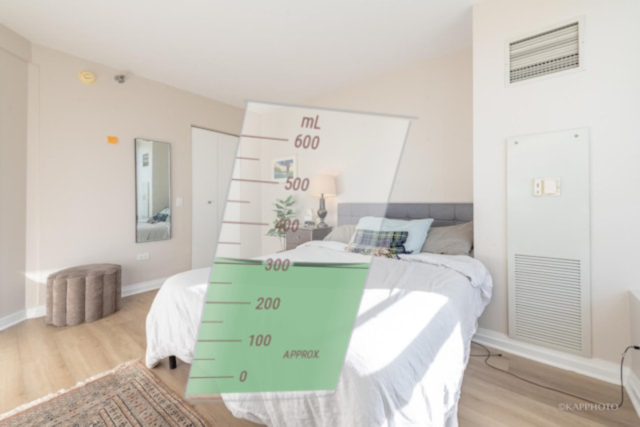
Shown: 300
